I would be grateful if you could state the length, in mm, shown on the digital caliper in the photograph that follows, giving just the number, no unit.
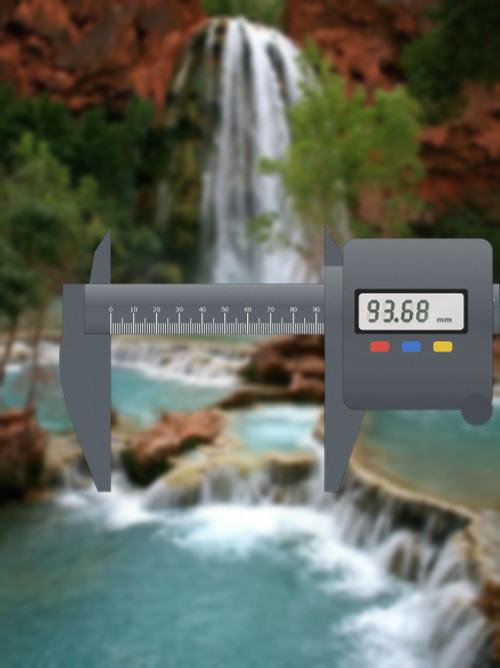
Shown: 93.68
